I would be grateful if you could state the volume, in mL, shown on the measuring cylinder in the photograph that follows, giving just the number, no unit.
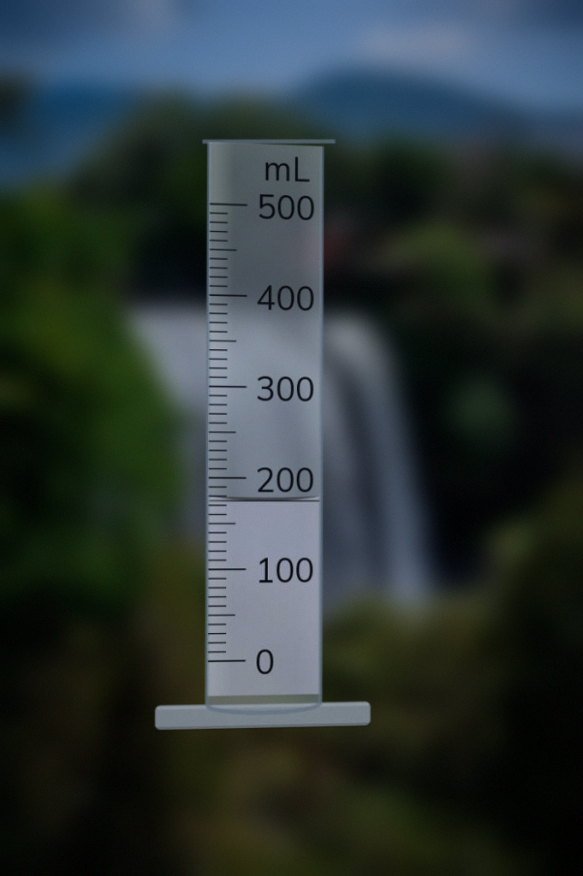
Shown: 175
